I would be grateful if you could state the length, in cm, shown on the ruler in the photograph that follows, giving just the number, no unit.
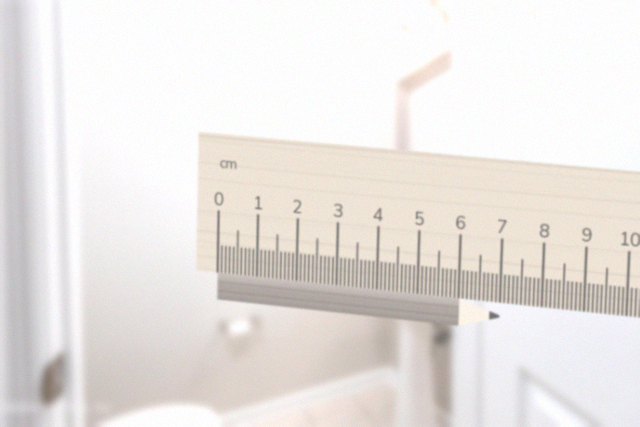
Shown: 7
